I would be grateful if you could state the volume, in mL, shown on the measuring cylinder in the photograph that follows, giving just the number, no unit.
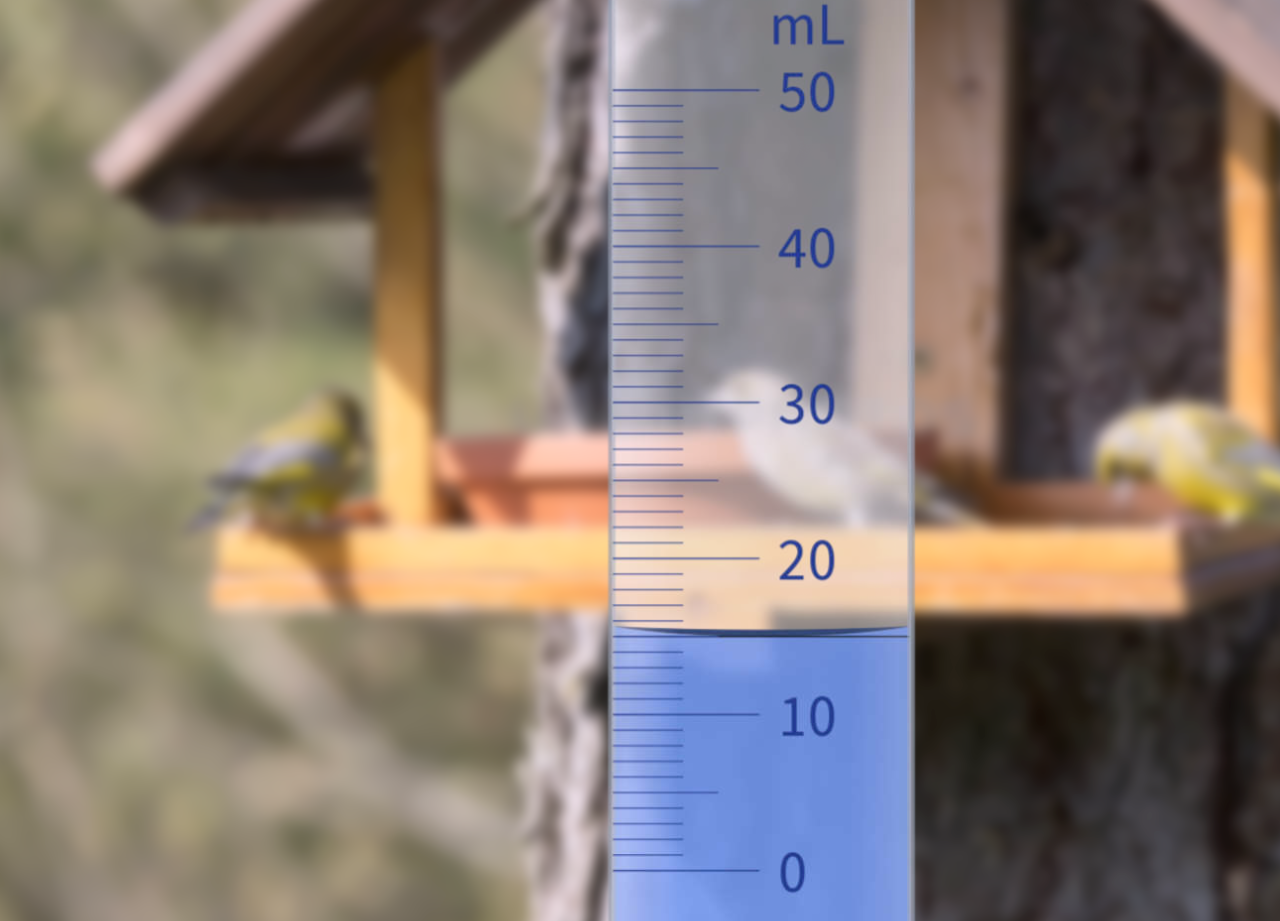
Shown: 15
